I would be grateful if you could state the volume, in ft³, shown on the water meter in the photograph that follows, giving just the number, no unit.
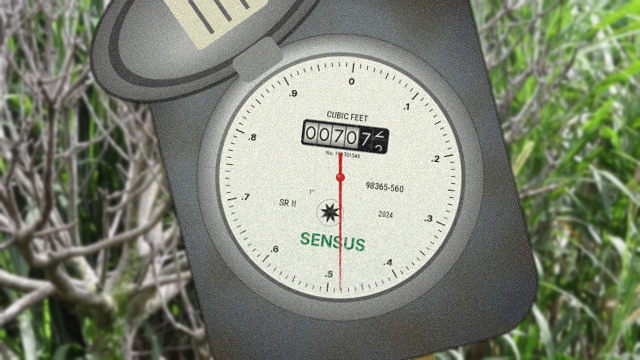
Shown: 7072.48
